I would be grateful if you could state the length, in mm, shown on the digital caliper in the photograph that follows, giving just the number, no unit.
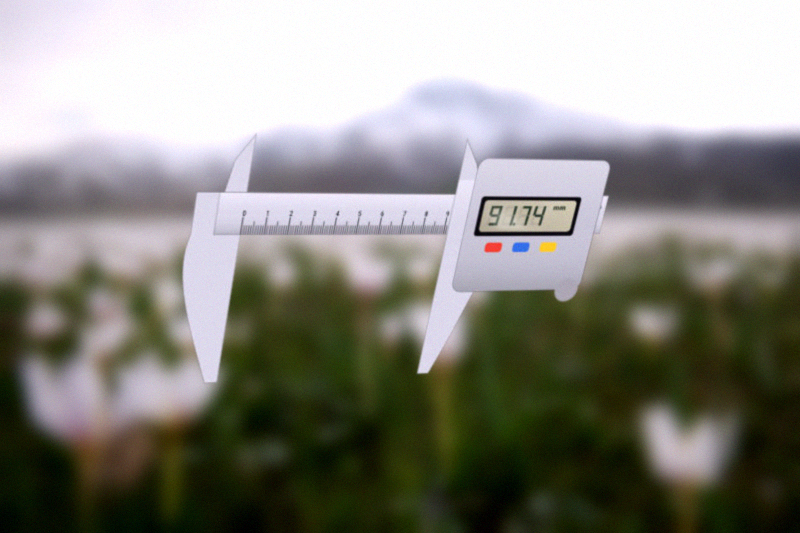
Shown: 91.74
